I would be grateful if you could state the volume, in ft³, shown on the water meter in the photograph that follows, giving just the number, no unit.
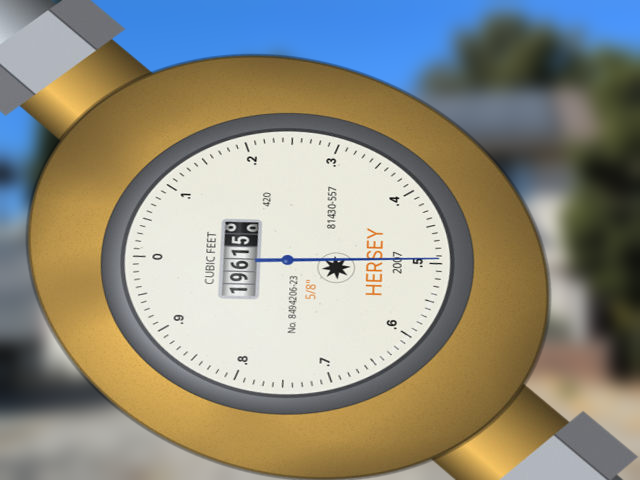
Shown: 196158.49
